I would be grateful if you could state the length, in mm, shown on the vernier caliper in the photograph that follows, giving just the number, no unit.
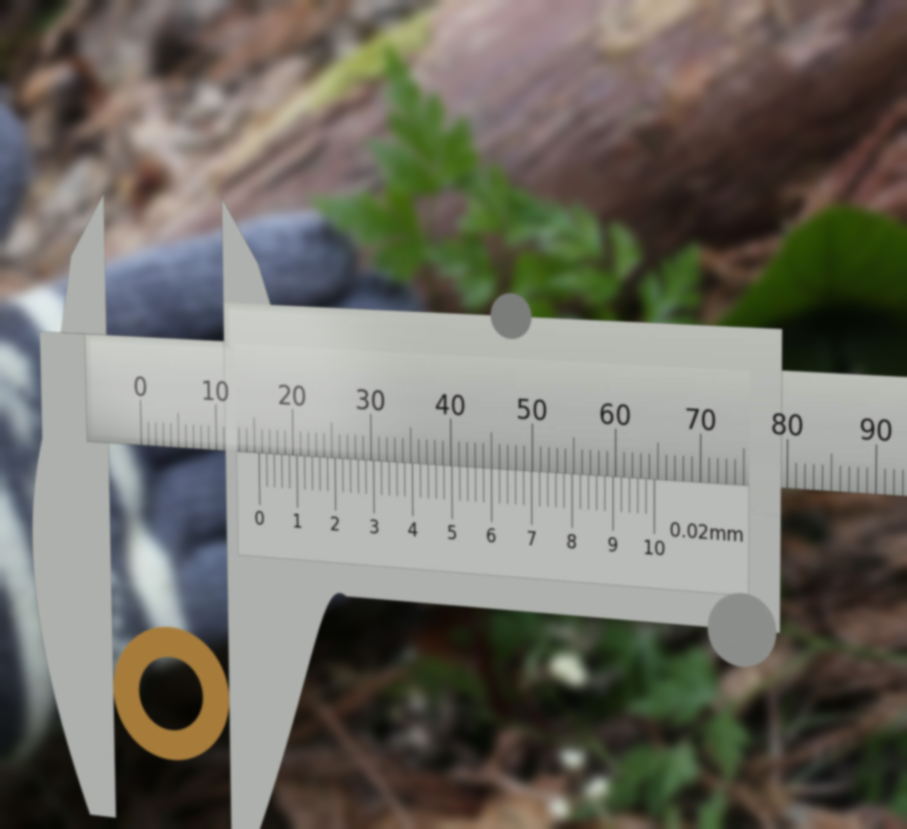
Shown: 15.6
